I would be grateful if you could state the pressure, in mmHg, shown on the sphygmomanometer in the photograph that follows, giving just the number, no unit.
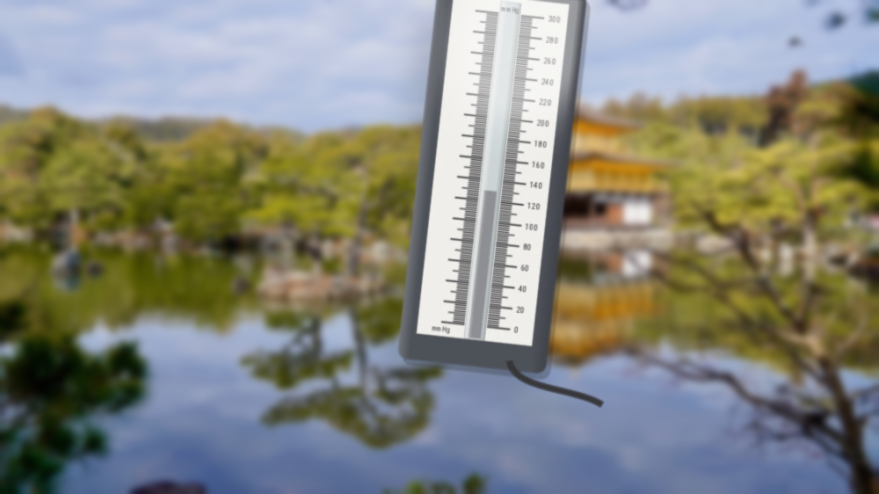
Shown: 130
